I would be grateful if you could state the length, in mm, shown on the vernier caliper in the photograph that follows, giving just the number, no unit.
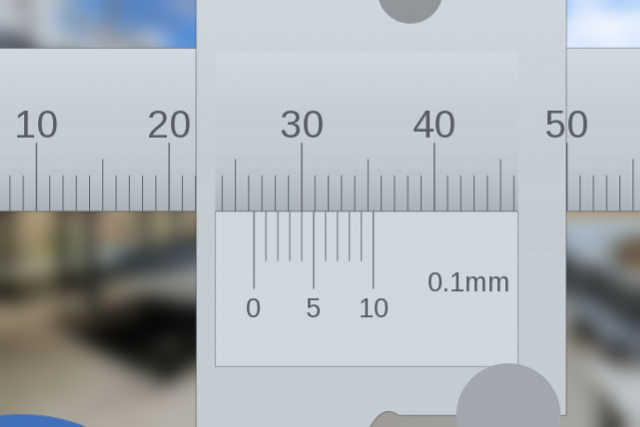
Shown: 26.4
